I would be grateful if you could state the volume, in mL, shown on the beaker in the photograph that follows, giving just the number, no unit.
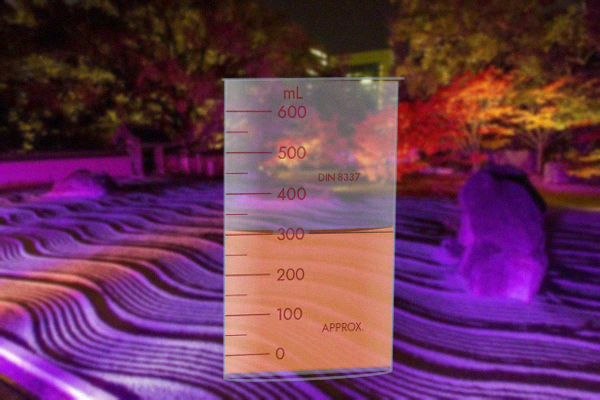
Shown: 300
